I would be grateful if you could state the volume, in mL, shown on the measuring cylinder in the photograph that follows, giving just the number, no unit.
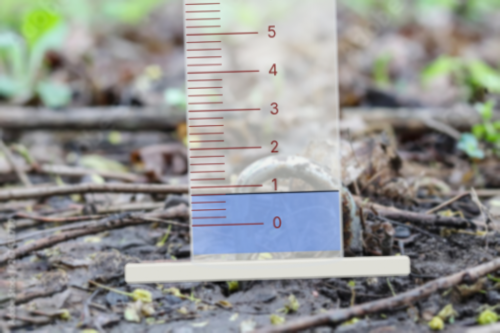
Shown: 0.8
